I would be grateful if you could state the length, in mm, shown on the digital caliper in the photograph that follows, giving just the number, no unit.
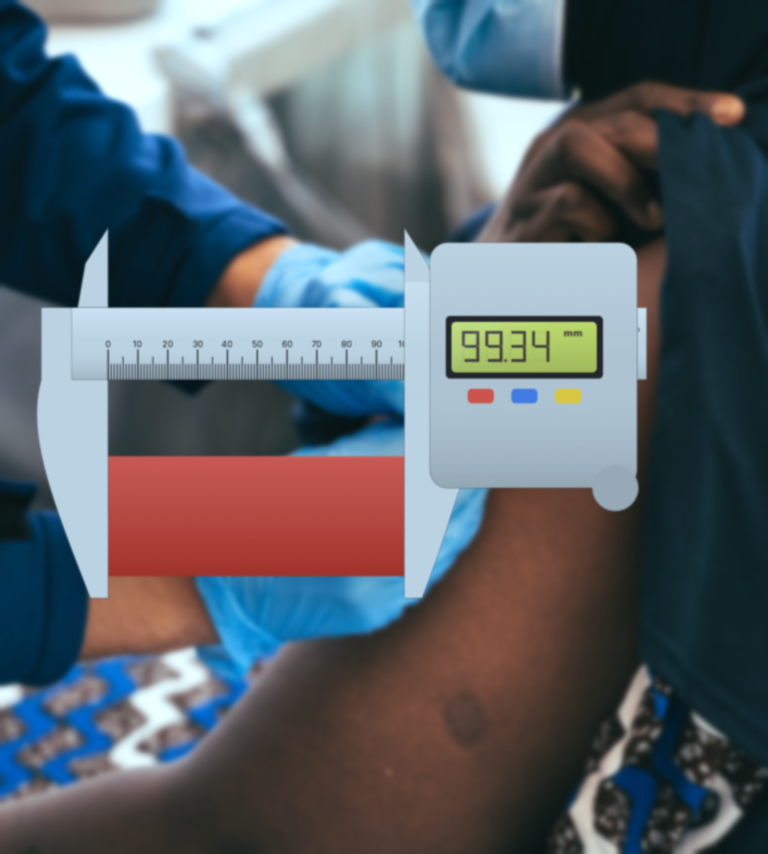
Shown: 99.34
